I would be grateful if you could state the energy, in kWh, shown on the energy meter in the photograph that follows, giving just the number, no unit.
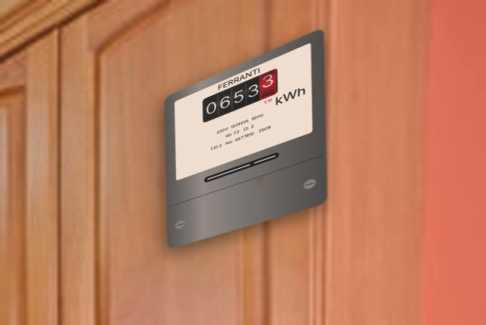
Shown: 653.3
